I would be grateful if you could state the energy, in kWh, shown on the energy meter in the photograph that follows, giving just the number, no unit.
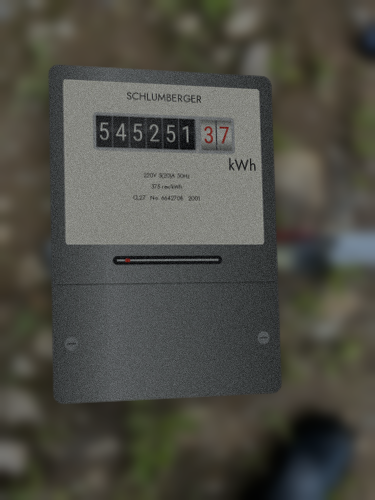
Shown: 545251.37
